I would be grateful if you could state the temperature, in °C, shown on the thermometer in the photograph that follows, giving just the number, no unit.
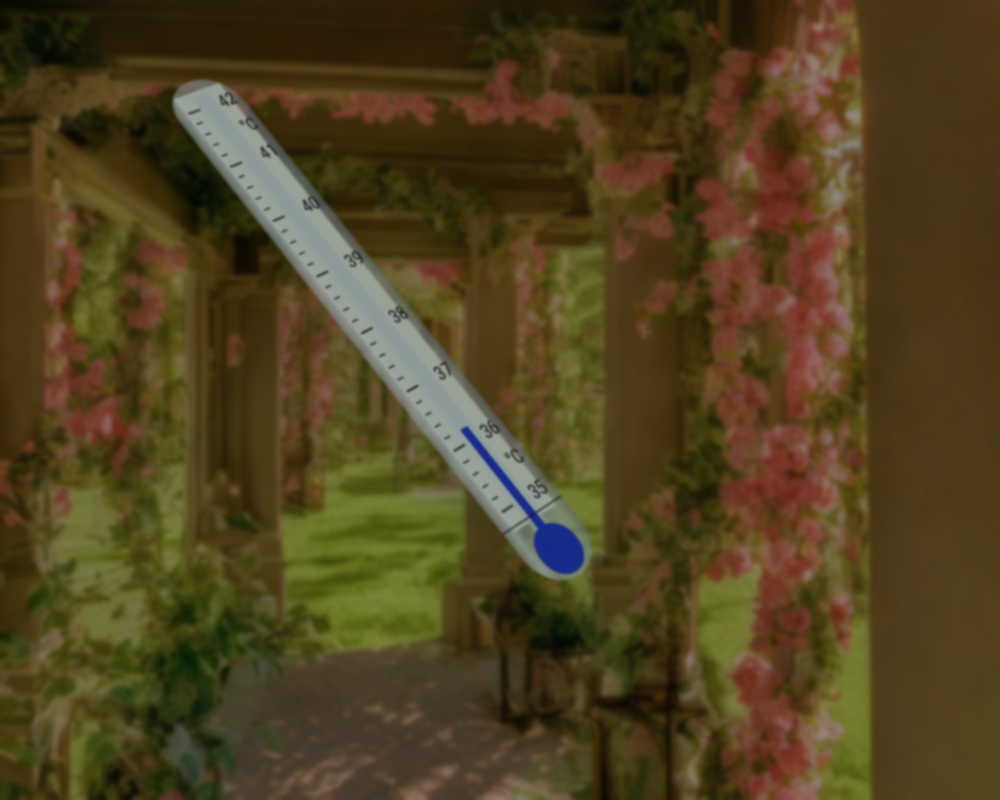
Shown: 36.2
